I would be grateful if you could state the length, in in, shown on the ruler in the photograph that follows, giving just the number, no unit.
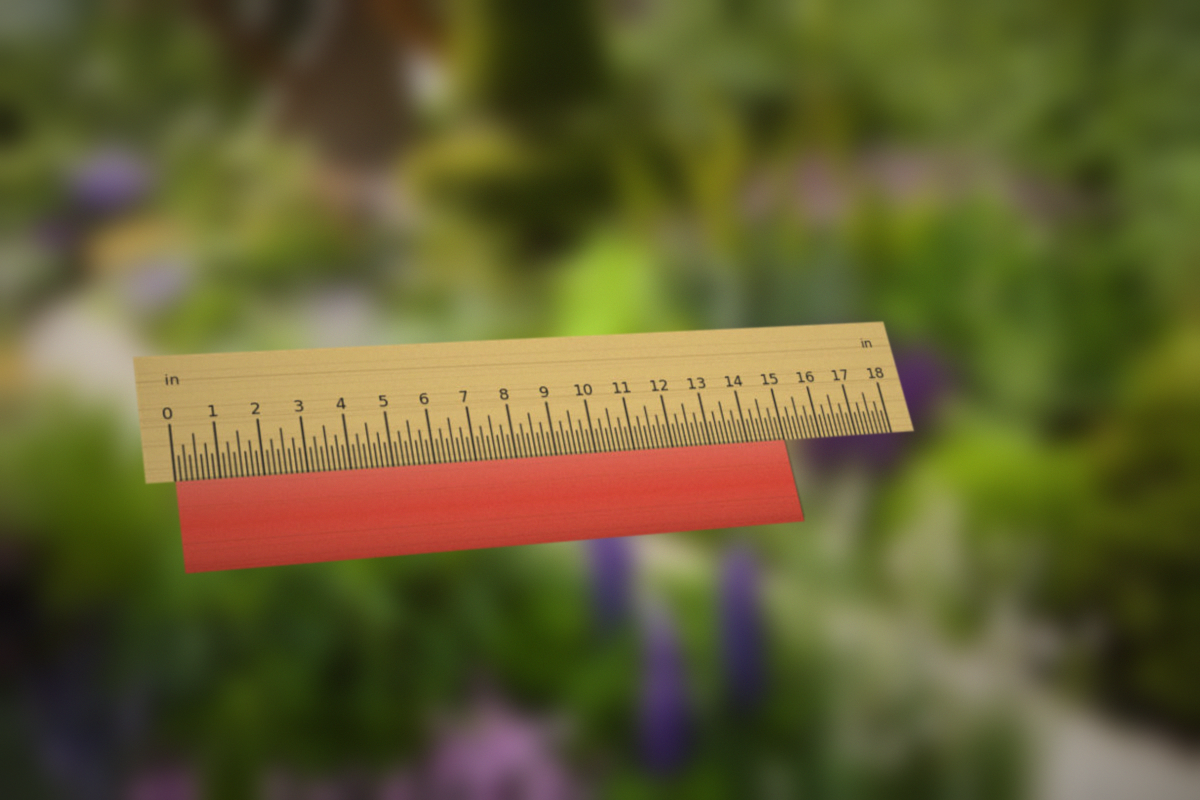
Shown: 15
